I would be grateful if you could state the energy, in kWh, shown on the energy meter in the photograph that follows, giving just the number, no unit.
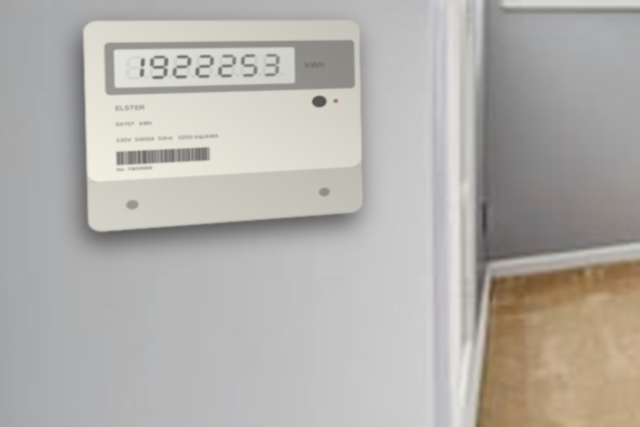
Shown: 1922253
